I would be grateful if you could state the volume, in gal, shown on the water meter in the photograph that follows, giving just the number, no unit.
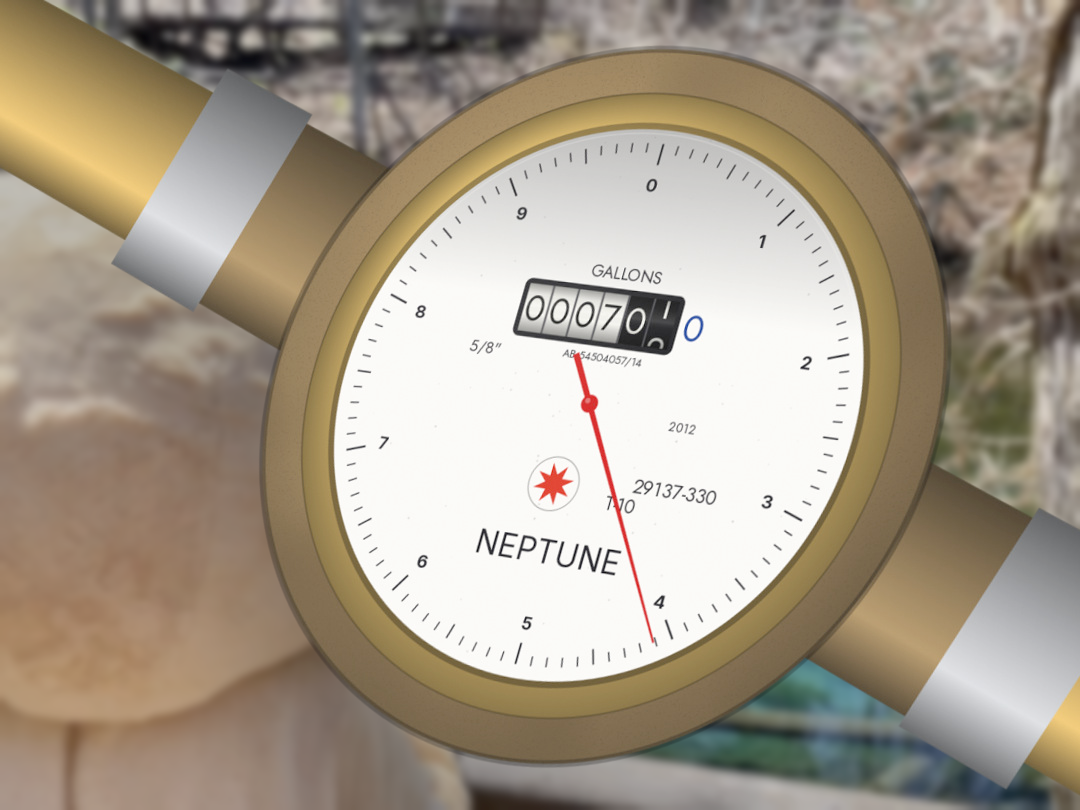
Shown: 7014.1
